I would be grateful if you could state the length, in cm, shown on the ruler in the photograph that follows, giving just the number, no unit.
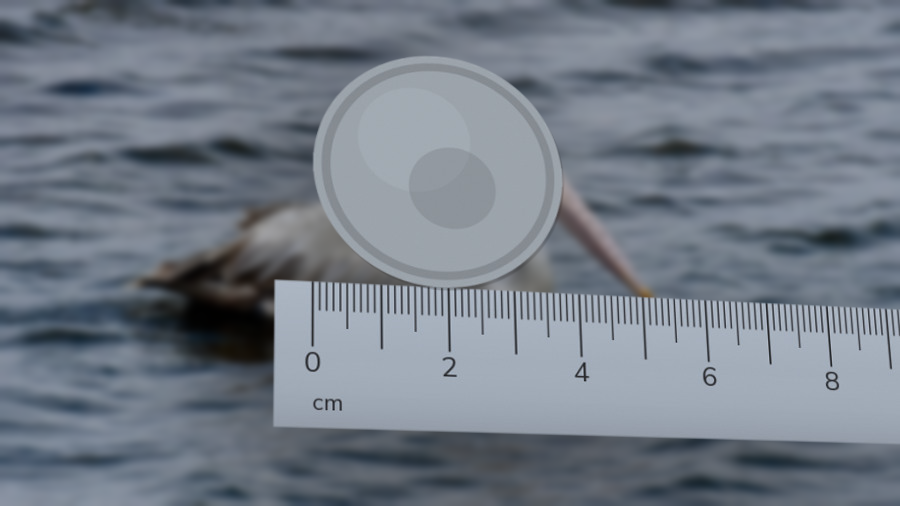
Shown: 3.8
